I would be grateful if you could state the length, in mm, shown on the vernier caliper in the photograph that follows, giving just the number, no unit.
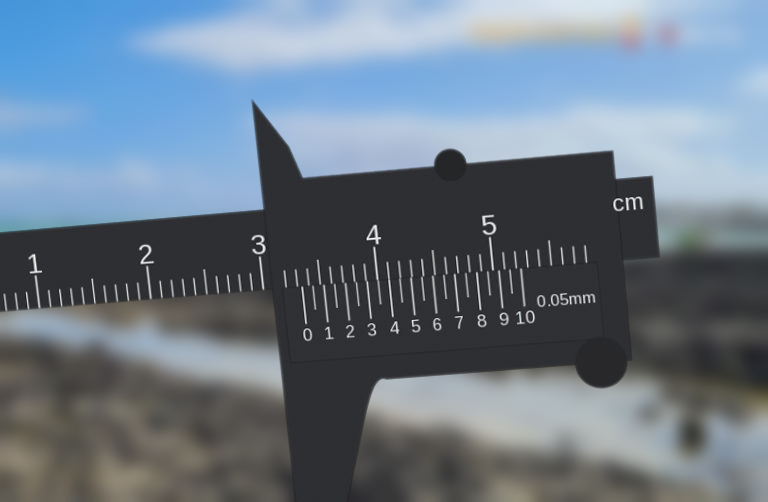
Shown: 33.4
